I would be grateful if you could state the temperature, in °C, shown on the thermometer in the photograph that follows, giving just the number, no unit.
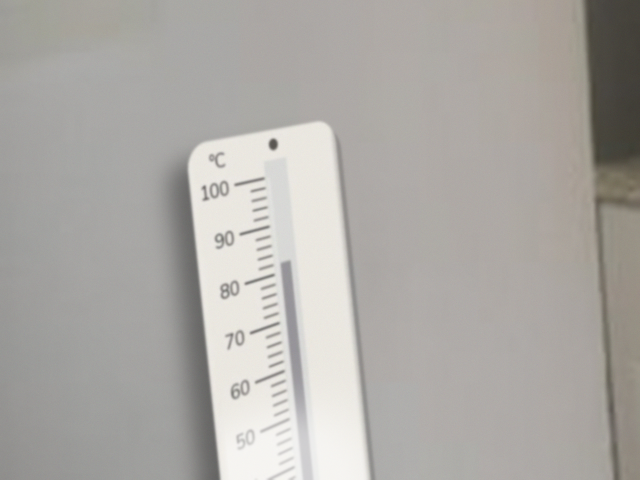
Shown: 82
